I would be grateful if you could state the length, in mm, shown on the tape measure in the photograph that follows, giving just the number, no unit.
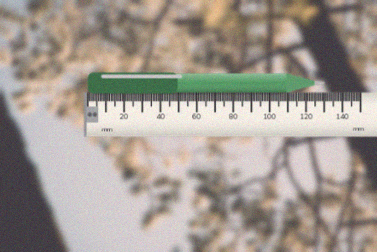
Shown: 130
